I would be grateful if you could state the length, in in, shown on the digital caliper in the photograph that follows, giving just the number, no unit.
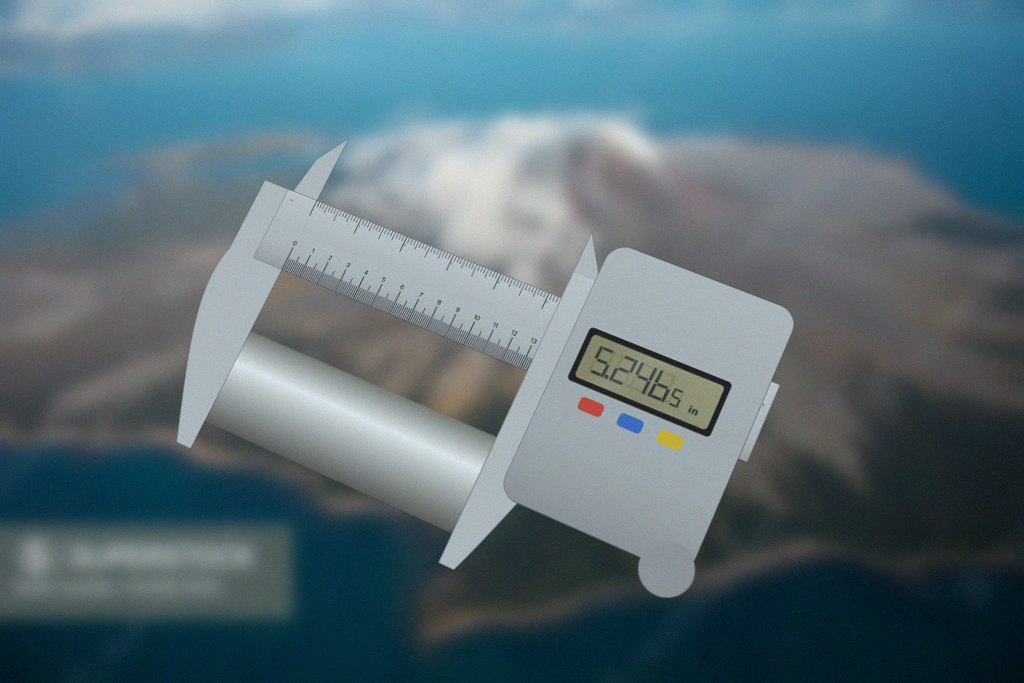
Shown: 5.2465
